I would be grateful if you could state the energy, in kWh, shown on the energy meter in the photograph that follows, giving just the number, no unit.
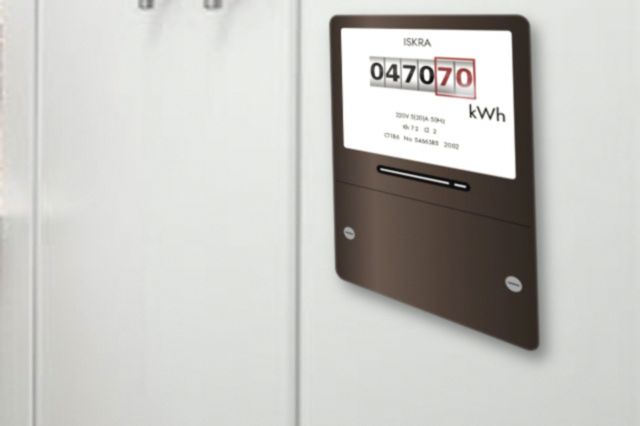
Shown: 470.70
